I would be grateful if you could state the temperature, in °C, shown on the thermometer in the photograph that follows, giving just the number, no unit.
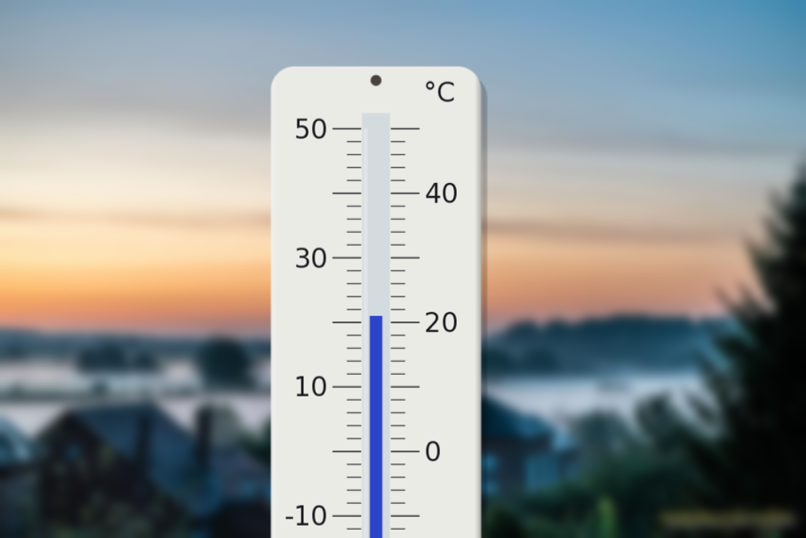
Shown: 21
